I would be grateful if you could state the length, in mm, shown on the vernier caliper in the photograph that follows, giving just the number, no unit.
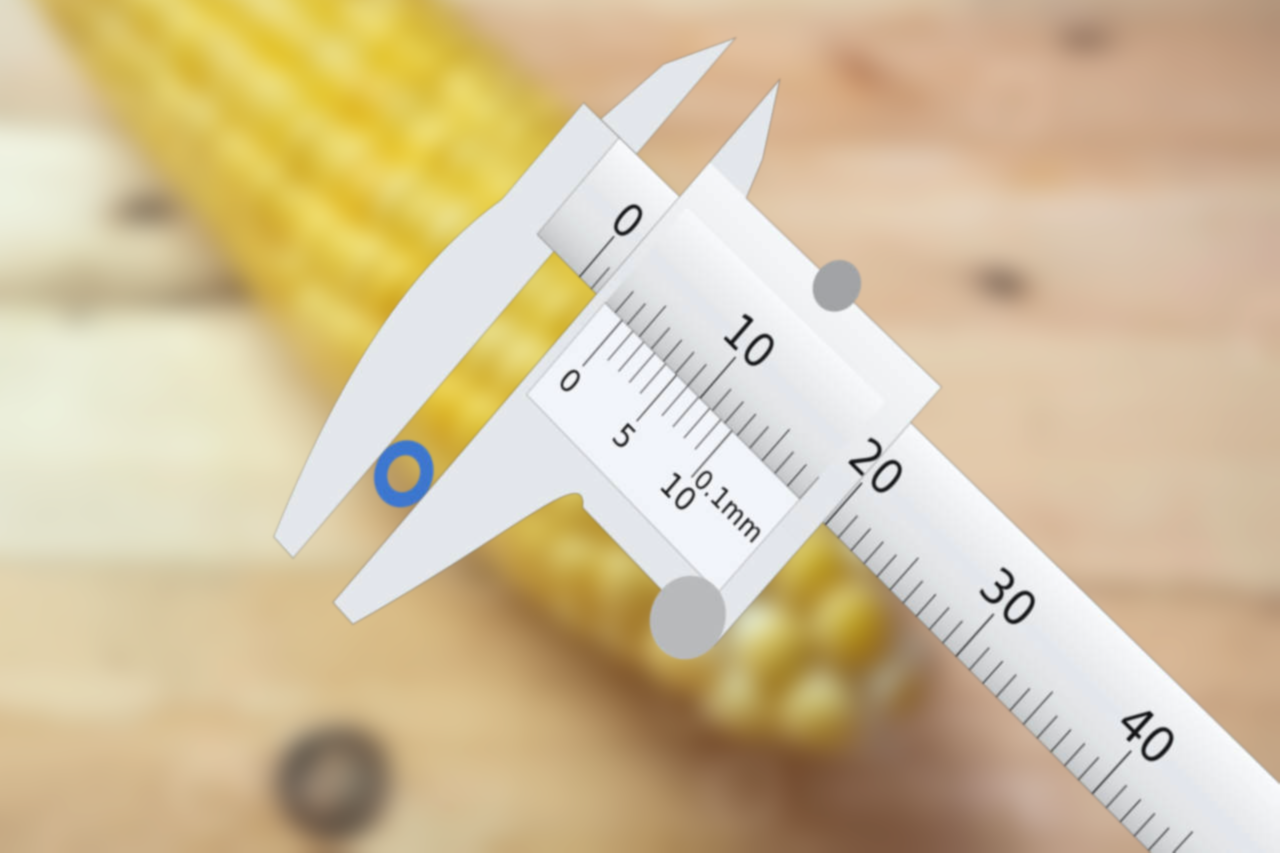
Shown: 3.6
